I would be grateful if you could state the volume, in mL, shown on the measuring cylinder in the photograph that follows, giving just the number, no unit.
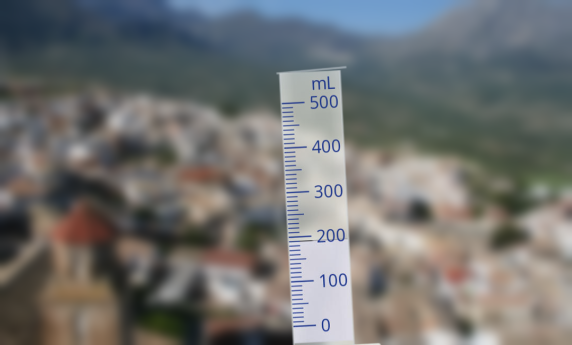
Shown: 190
